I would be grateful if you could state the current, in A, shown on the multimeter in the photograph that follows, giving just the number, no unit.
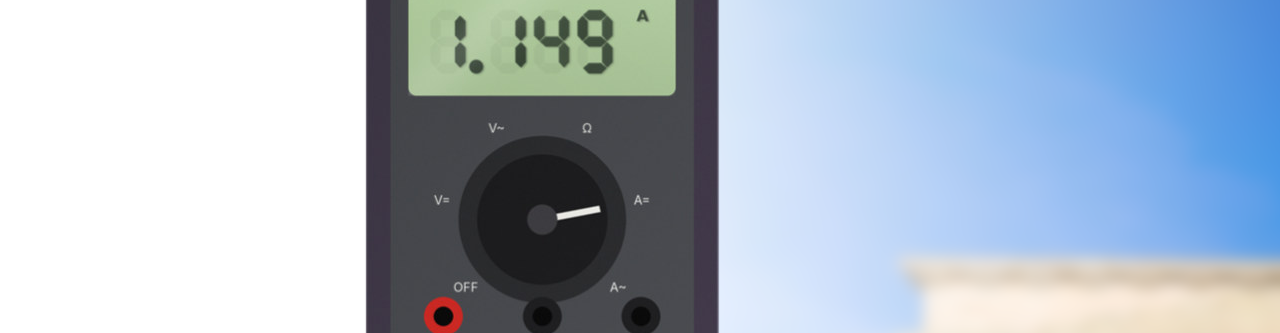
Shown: 1.149
